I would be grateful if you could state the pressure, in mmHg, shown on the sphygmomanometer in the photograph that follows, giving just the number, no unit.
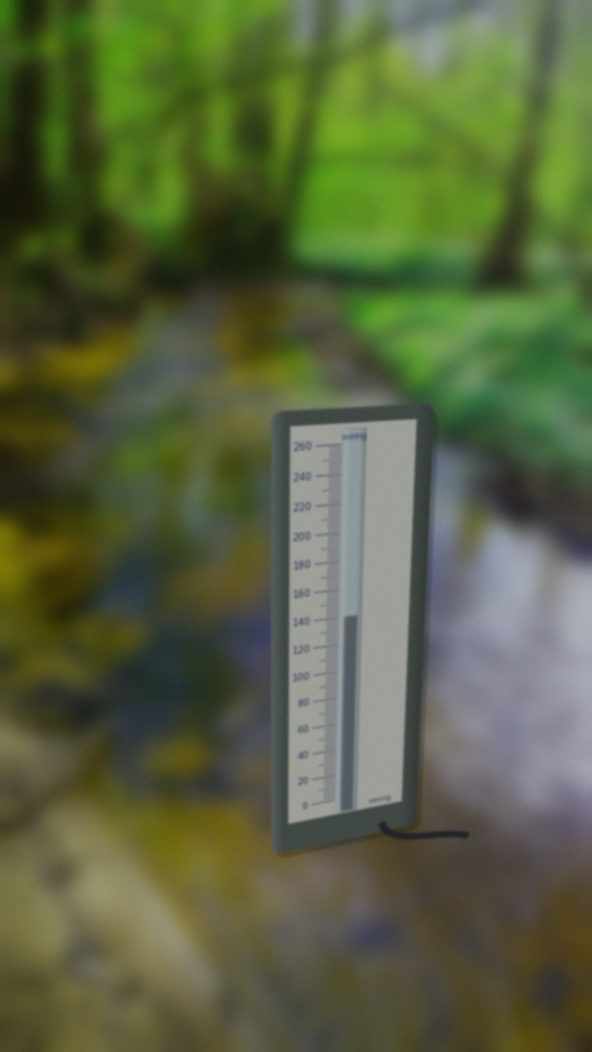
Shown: 140
